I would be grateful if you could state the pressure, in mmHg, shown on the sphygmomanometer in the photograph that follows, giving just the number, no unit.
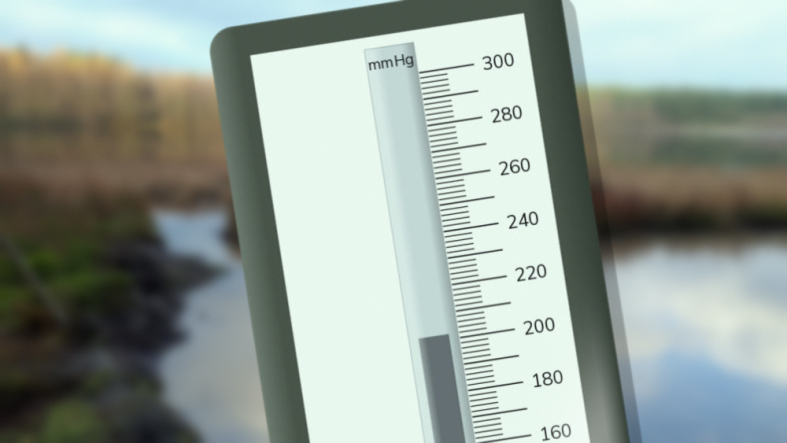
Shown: 202
